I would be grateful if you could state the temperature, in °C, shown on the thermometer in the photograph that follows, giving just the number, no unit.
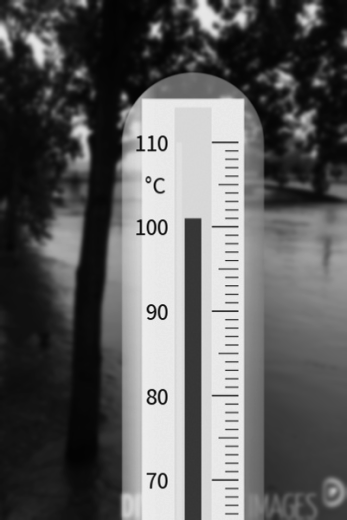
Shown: 101
